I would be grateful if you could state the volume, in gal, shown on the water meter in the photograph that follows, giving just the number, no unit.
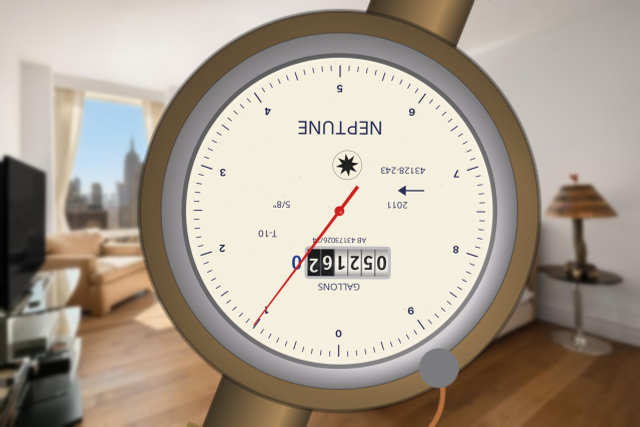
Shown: 521621.0
